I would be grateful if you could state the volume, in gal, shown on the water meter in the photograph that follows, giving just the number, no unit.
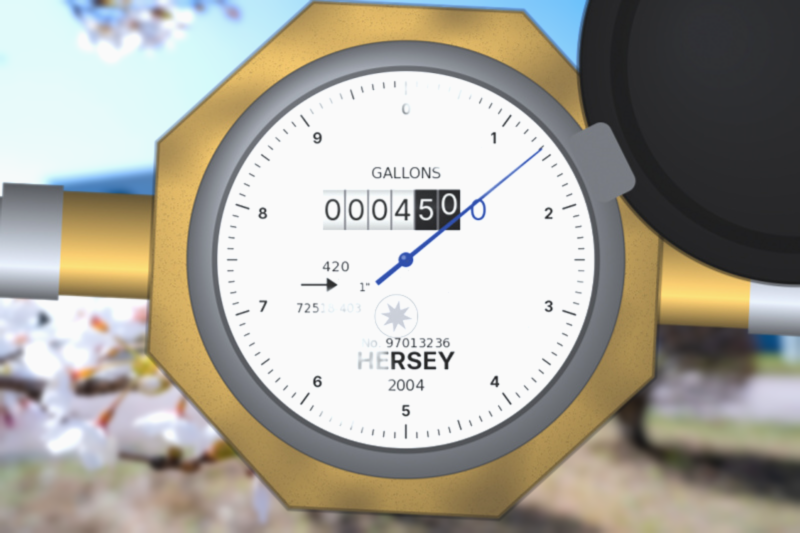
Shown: 4501.4
